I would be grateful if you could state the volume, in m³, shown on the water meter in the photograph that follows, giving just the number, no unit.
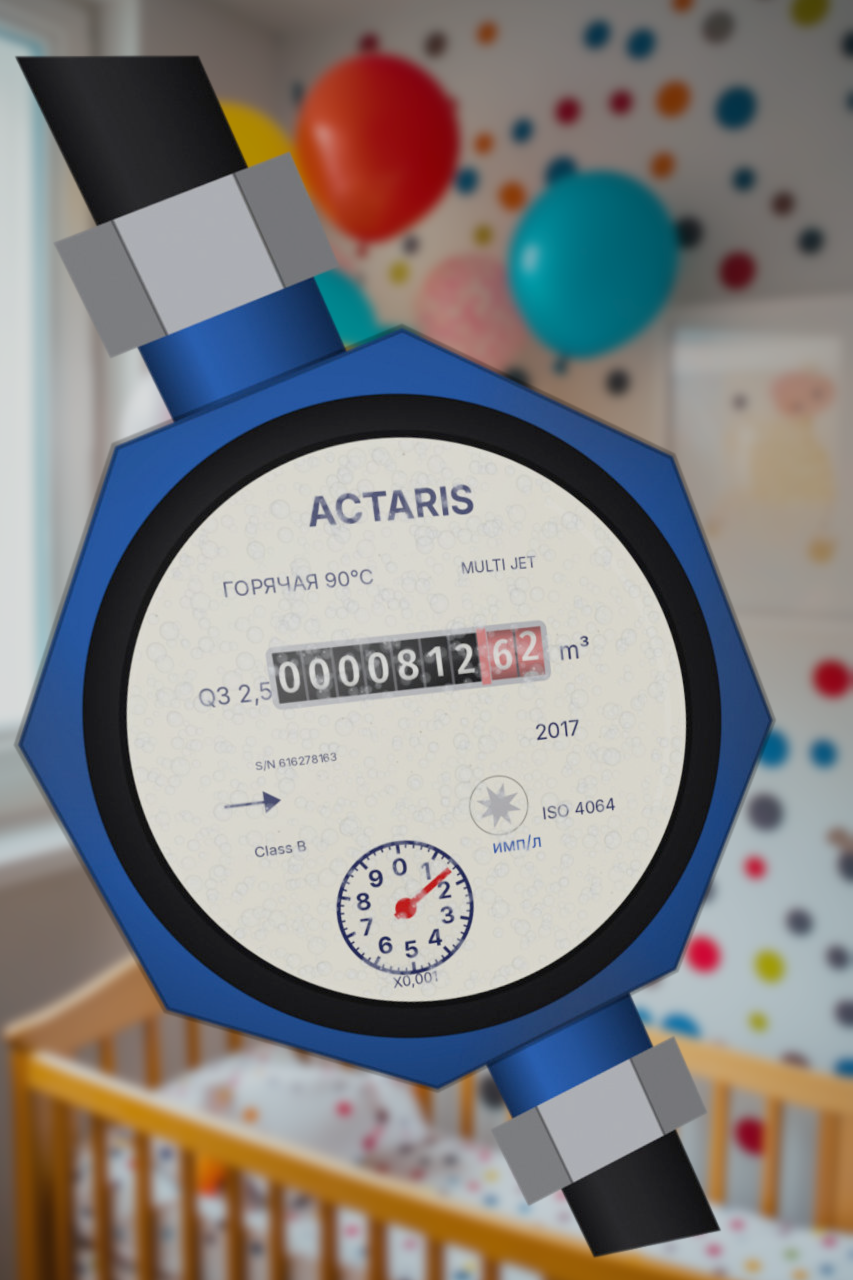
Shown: 812.621
